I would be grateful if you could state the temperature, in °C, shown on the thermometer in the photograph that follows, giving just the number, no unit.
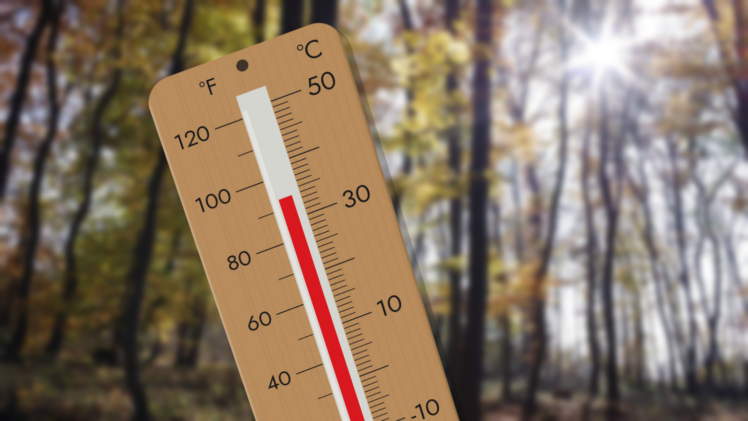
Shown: 34
